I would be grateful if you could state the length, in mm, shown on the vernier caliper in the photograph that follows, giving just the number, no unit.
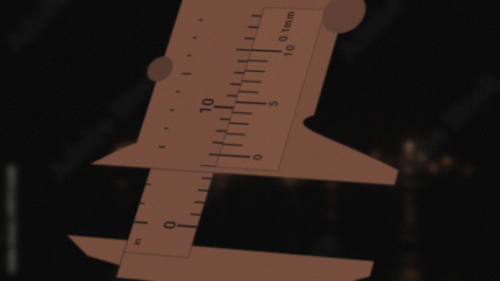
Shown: 6.0
